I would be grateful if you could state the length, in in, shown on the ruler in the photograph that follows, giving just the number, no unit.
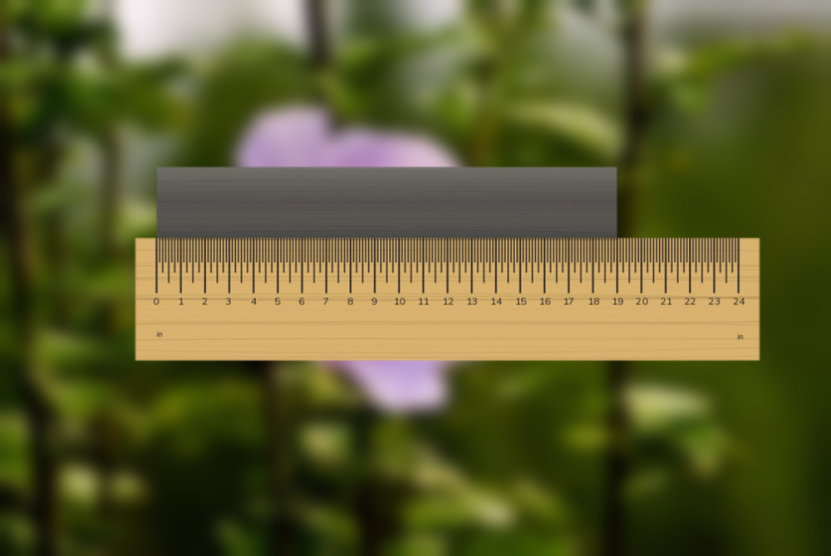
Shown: 19
